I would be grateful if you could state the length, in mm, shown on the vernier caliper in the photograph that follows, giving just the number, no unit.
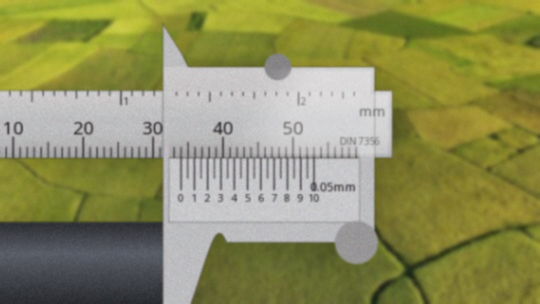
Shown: 34.0
